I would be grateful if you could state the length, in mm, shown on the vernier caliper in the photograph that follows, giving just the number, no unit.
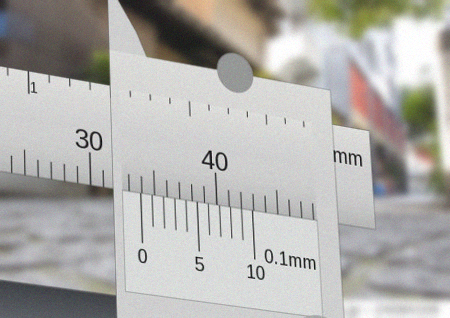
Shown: 33.9
